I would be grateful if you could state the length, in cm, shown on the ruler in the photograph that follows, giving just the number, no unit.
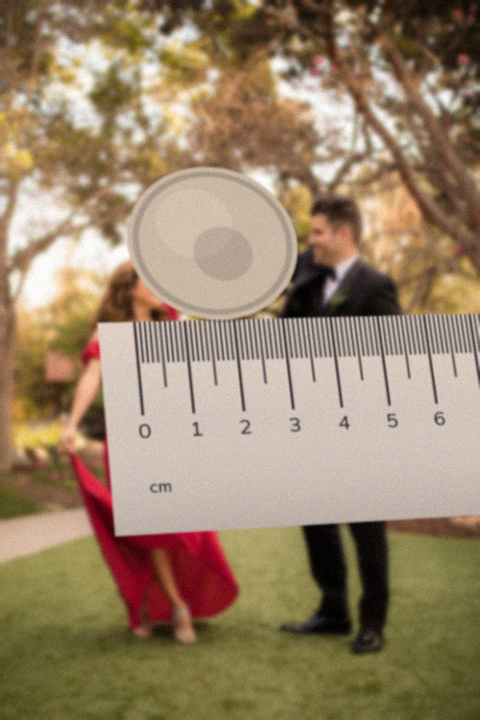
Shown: 3.5
